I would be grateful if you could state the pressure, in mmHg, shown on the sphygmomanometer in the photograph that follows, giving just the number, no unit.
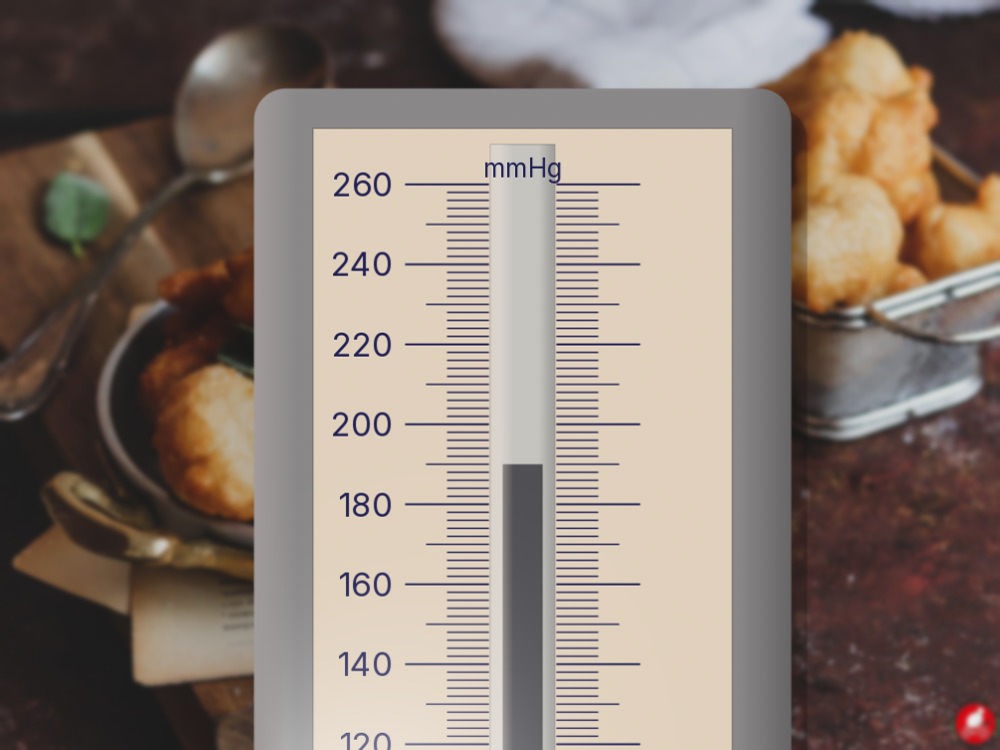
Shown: 190
